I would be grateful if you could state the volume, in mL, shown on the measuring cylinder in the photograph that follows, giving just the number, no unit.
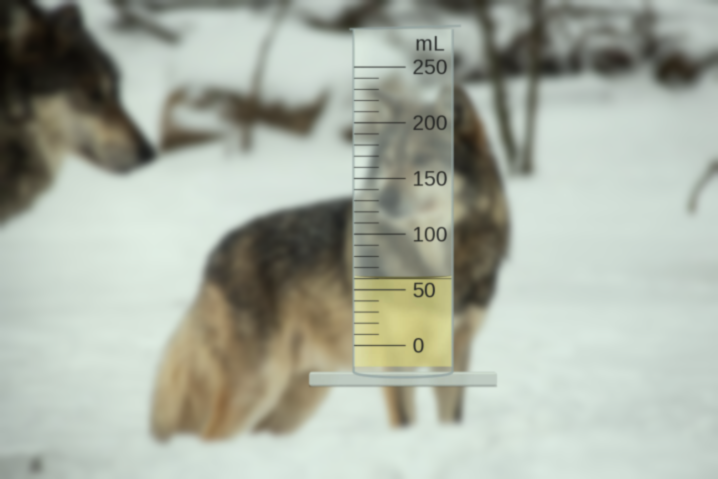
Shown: 60
